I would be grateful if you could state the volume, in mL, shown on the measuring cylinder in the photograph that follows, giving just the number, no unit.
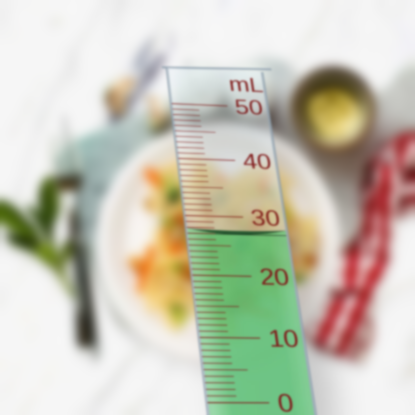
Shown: 27
